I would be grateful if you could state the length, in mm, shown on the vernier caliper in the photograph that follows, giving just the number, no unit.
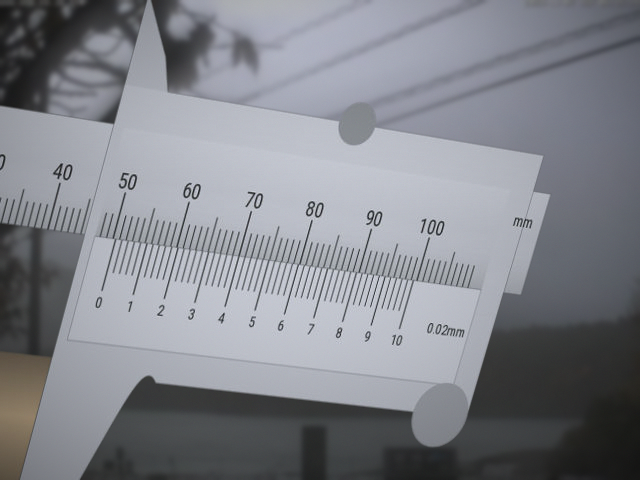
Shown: 50.4
